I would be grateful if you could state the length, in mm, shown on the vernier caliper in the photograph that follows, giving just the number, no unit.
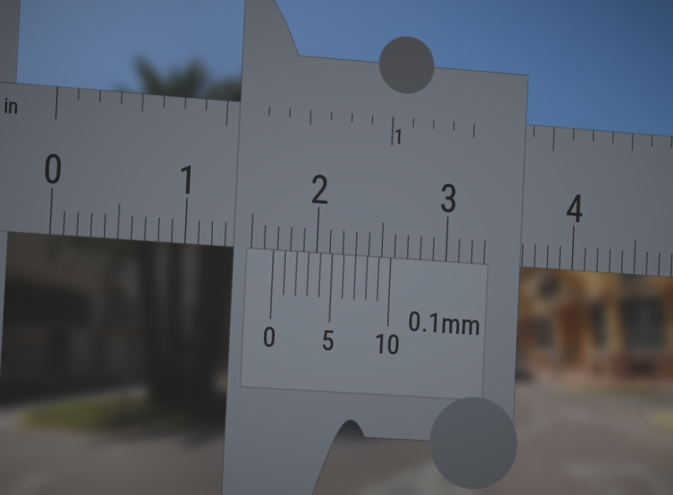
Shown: 16.7
